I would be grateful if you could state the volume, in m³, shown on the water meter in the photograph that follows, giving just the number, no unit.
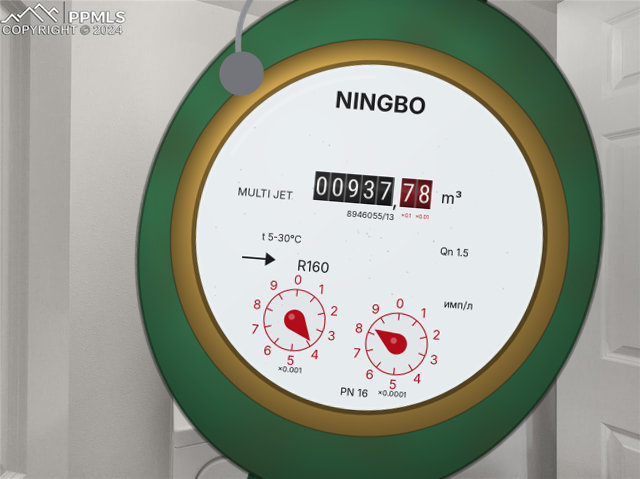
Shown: 937.7838
